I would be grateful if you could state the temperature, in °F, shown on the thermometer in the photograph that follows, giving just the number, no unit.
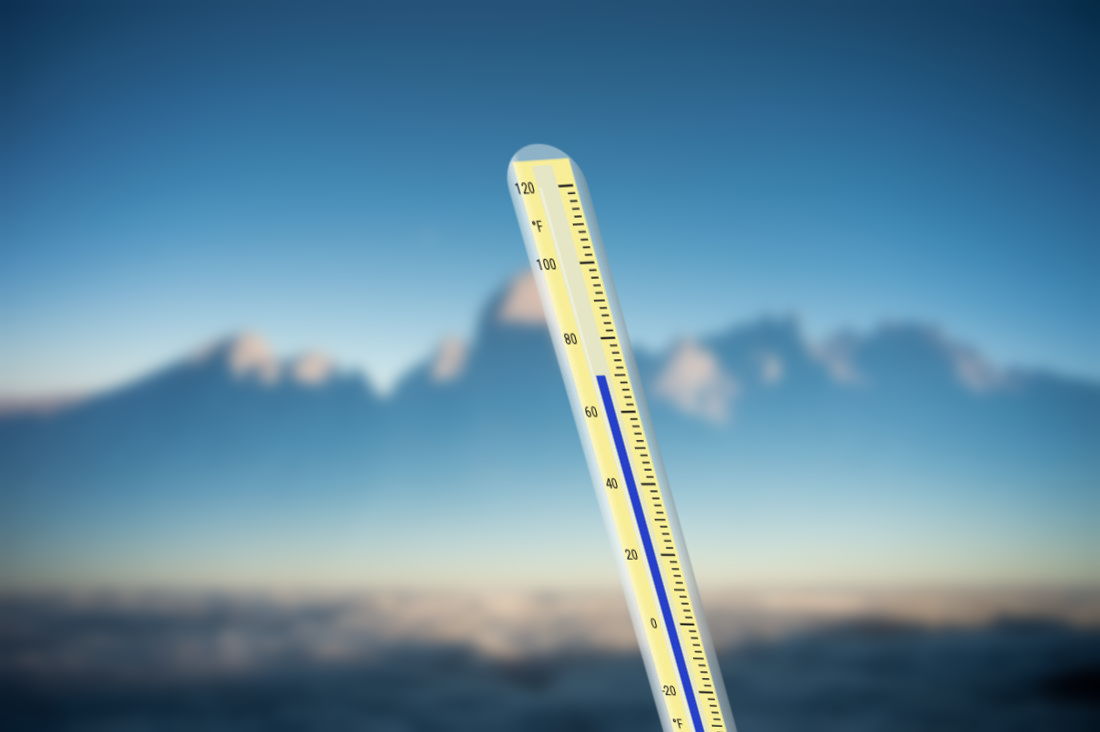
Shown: 70
